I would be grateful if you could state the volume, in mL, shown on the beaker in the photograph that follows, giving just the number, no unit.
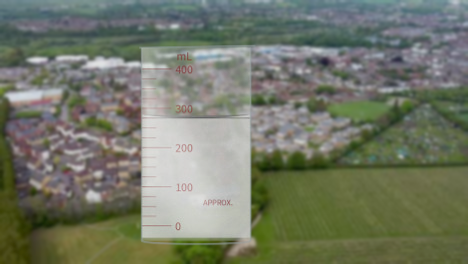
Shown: 275
